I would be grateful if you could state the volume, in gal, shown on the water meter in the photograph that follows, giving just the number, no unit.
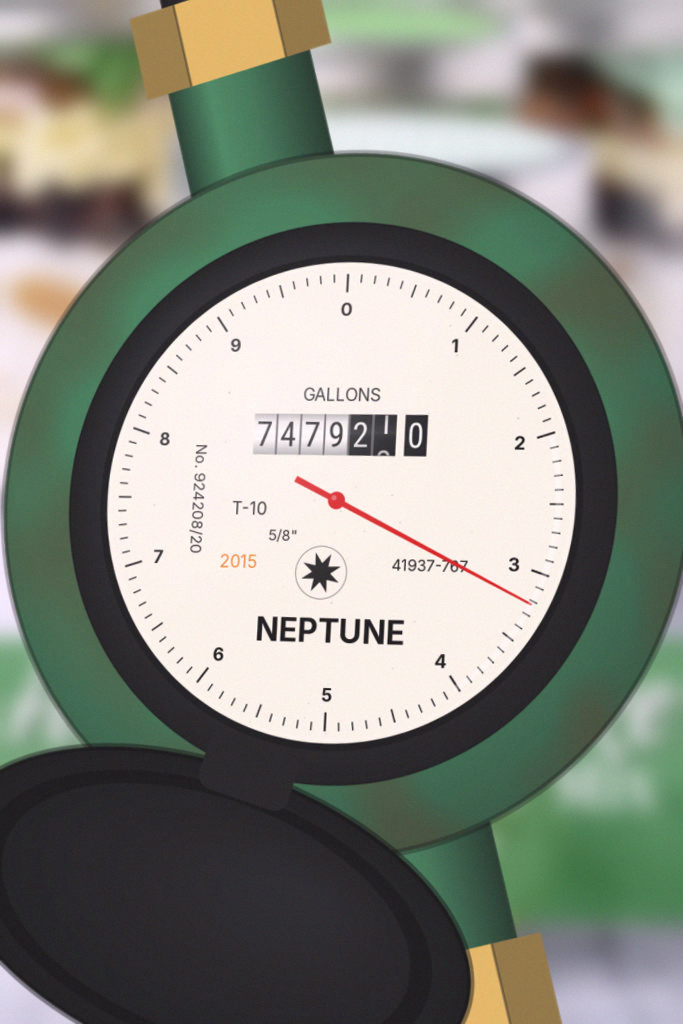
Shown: 7479213.2
